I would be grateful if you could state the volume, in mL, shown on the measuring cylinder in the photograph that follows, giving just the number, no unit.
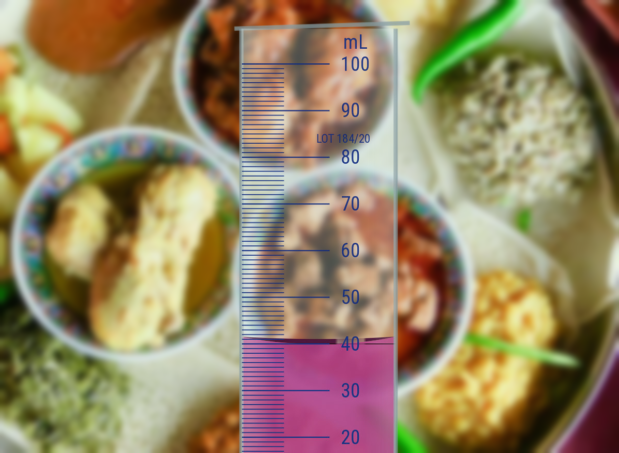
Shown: 40
